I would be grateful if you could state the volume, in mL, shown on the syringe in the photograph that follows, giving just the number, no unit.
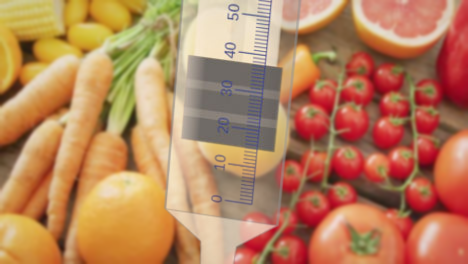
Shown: 15
